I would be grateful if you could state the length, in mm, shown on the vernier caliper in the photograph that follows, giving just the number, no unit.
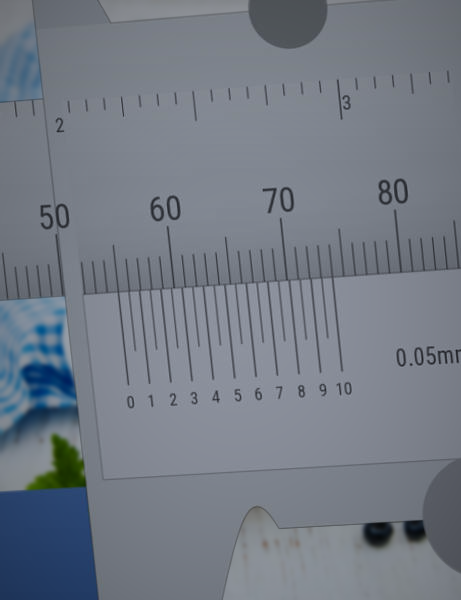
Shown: 55.0
